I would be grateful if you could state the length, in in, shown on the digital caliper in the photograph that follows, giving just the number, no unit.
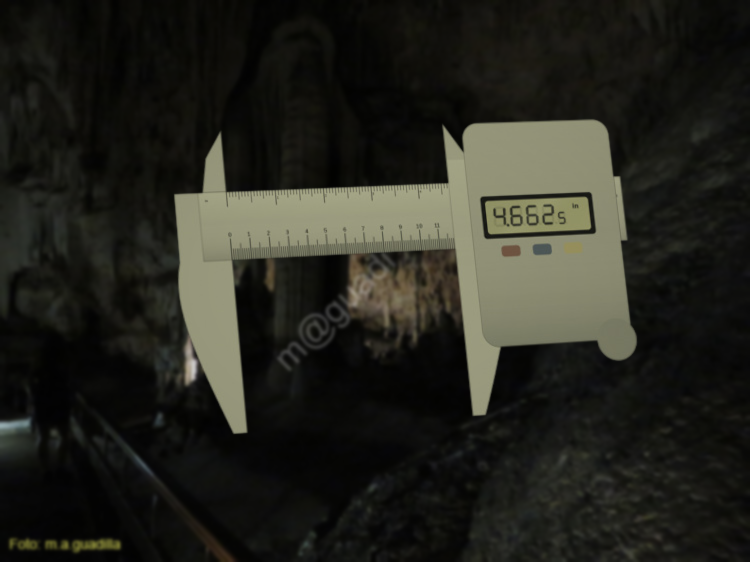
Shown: 4.6625
